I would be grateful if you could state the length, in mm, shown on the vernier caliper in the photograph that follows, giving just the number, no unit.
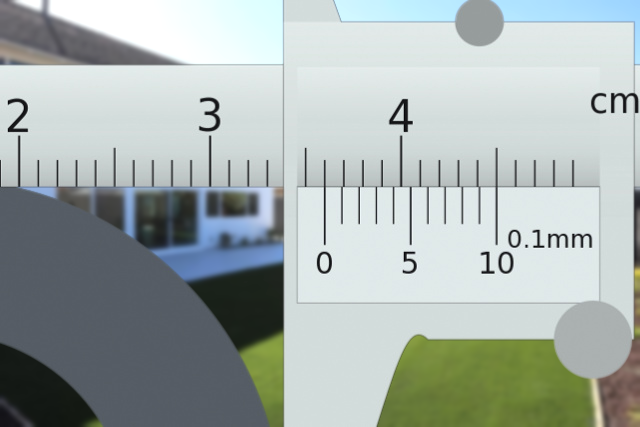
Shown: 36.0
